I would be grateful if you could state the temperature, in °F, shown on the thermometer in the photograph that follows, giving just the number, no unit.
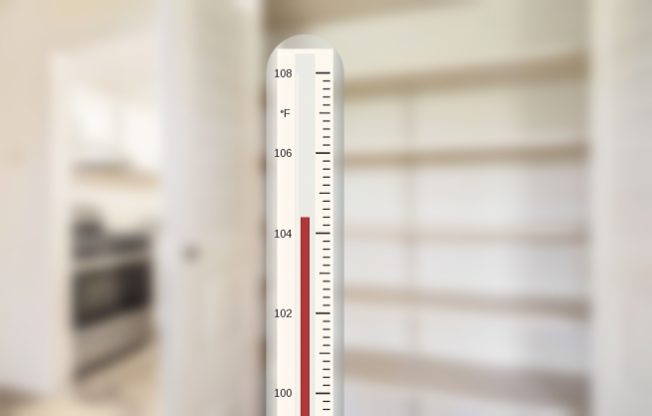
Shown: 104.4
